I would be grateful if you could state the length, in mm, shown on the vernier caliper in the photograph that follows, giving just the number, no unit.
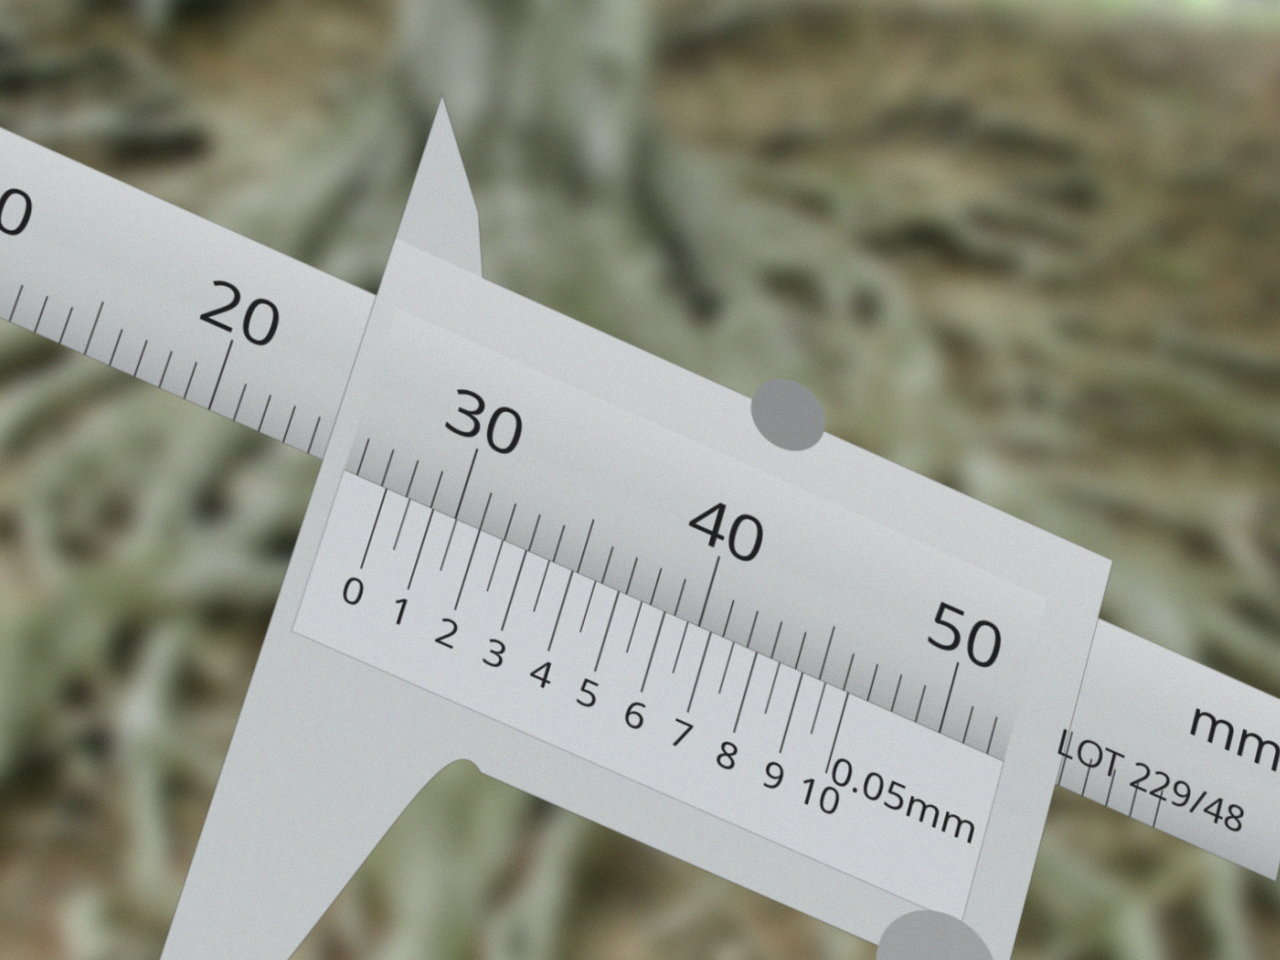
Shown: 27.20
